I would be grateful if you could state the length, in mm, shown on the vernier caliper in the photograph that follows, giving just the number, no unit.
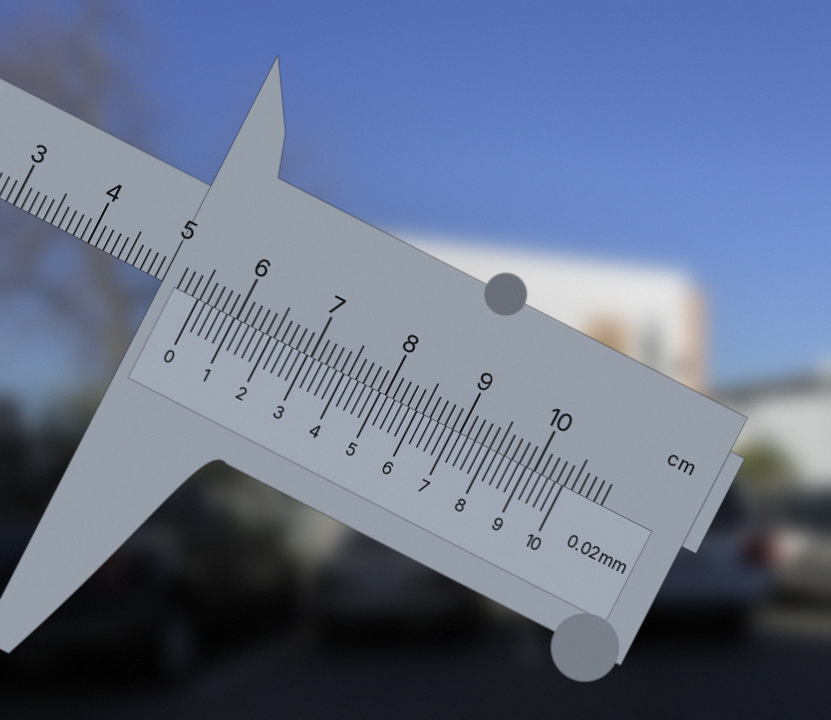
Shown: 54.8
